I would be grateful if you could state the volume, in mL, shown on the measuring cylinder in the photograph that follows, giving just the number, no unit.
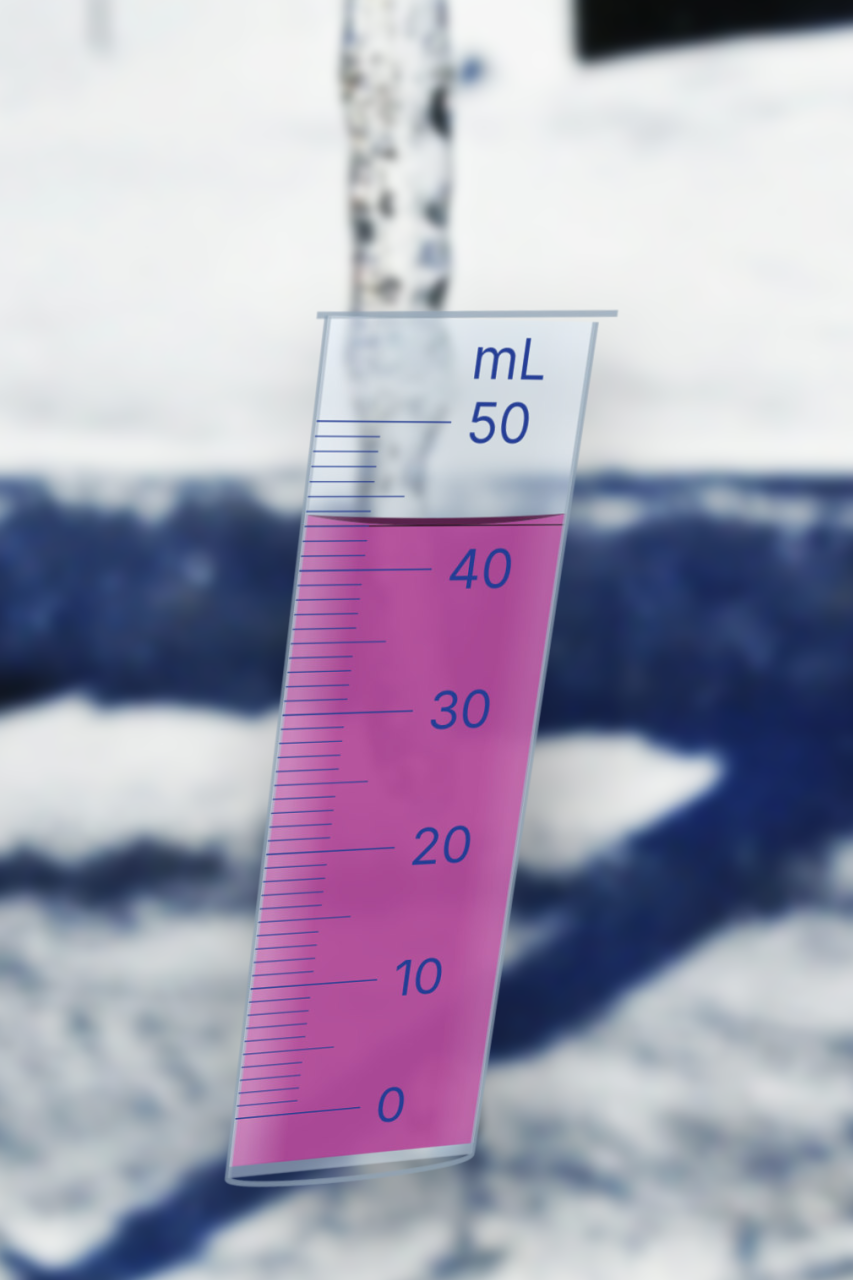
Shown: 43
